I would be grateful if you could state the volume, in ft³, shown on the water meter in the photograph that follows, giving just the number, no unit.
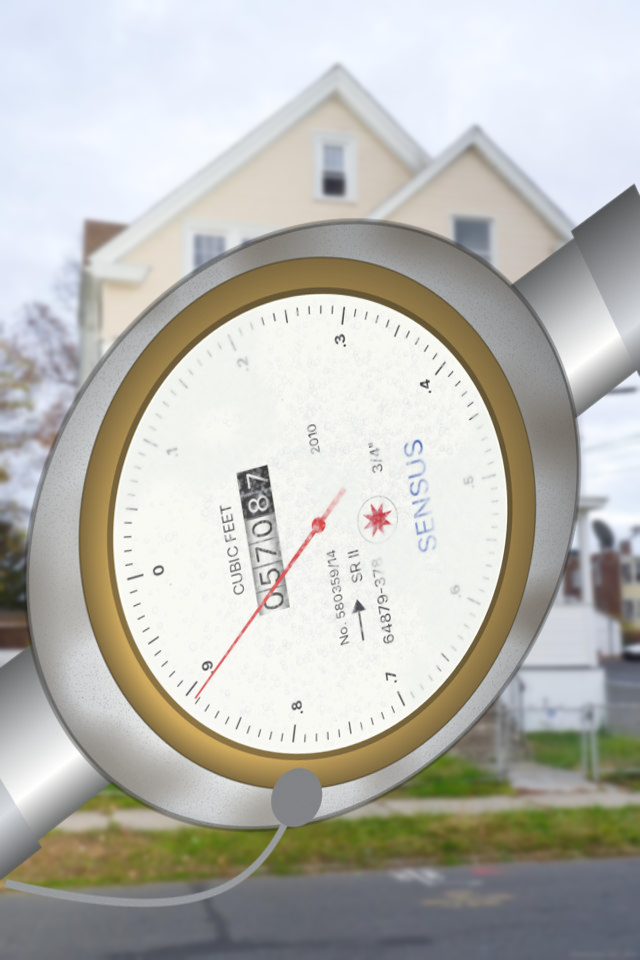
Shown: 57086.89
